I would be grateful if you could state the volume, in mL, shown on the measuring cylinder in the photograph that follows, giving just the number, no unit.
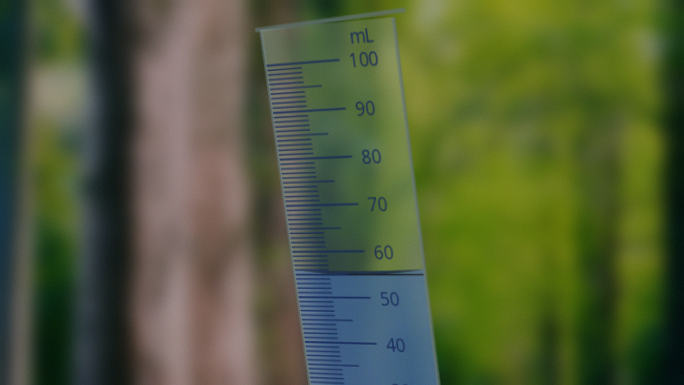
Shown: 55
